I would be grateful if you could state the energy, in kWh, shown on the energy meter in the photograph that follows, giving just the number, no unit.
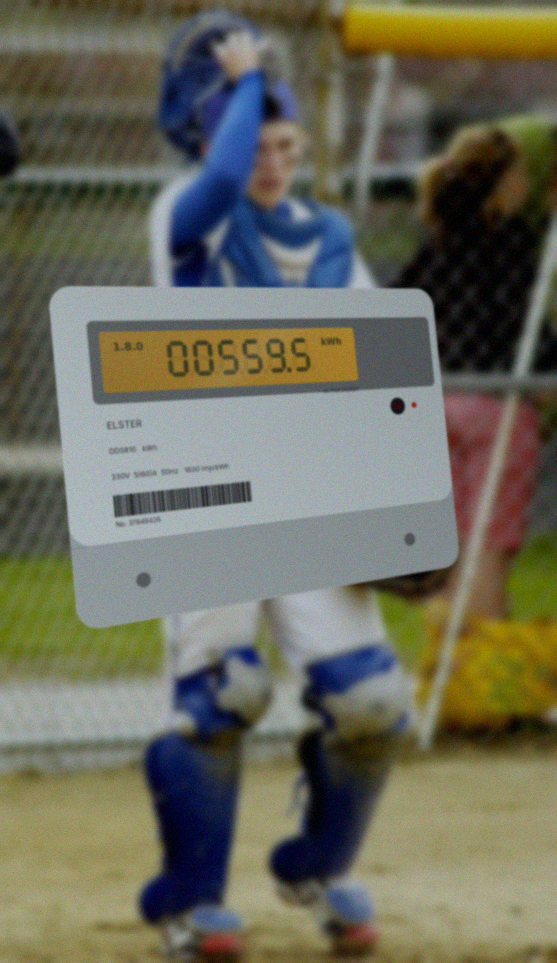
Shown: 559.5
